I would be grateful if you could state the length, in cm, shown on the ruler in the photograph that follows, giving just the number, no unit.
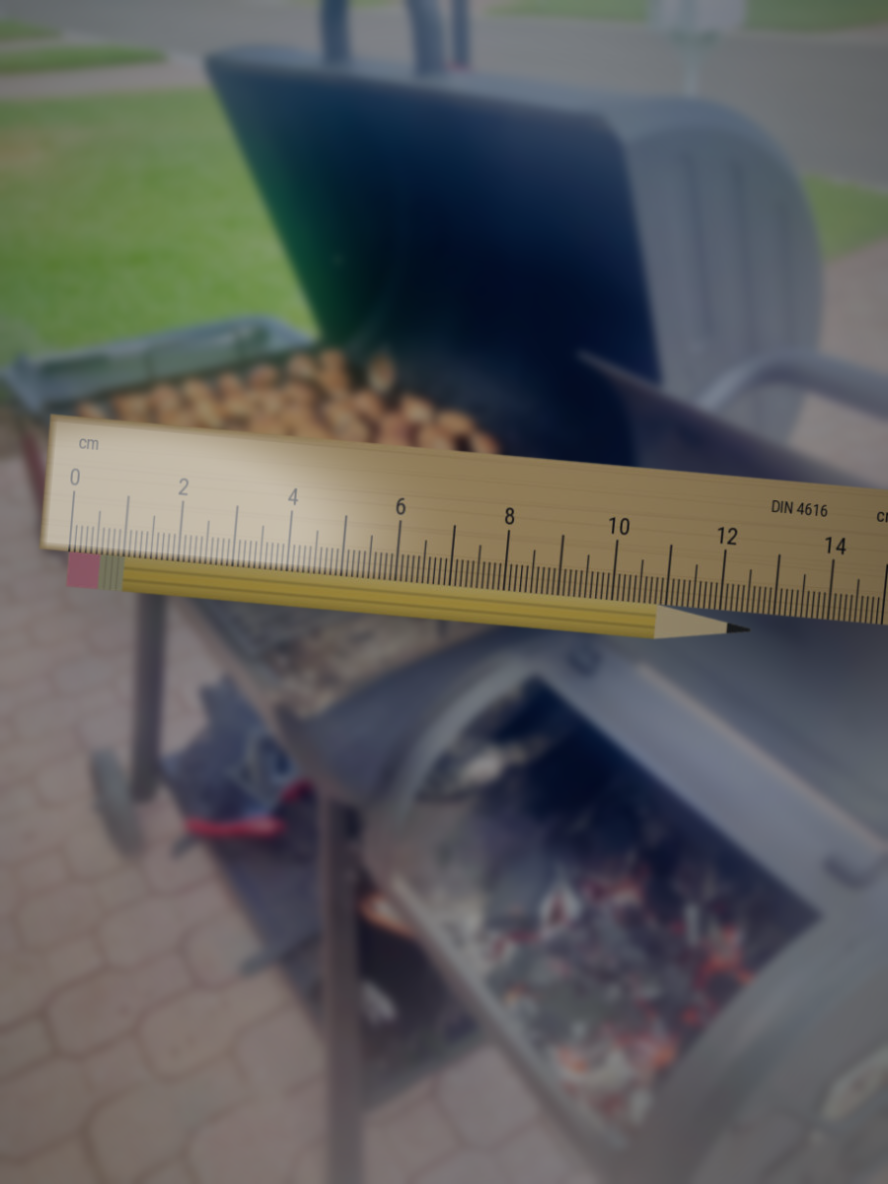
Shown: 12.6
